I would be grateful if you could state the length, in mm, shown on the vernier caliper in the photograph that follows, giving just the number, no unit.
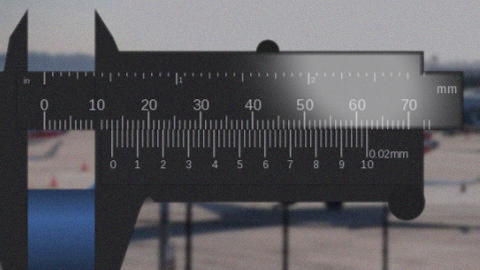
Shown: 13.0
